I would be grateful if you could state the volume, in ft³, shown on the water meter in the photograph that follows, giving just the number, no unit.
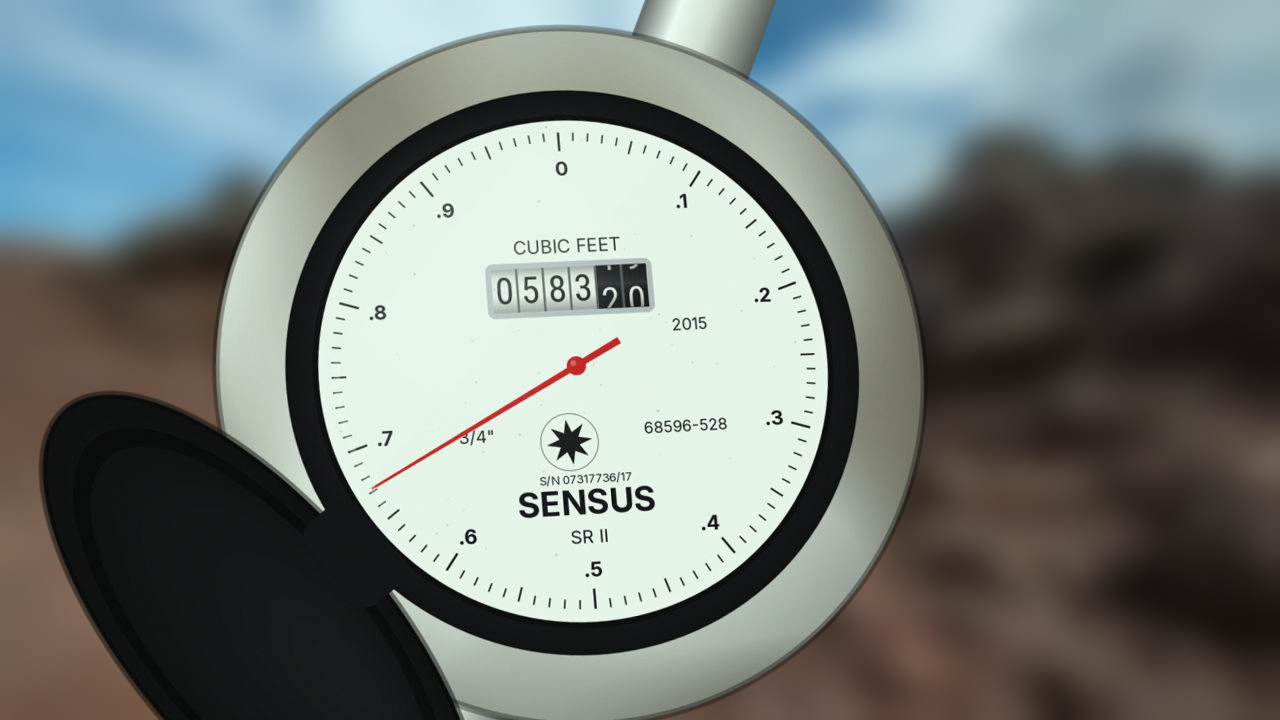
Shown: 58319.67
